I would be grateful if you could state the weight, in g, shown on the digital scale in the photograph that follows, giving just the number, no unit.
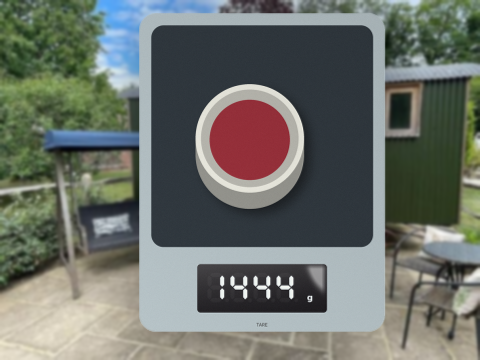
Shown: 1444
